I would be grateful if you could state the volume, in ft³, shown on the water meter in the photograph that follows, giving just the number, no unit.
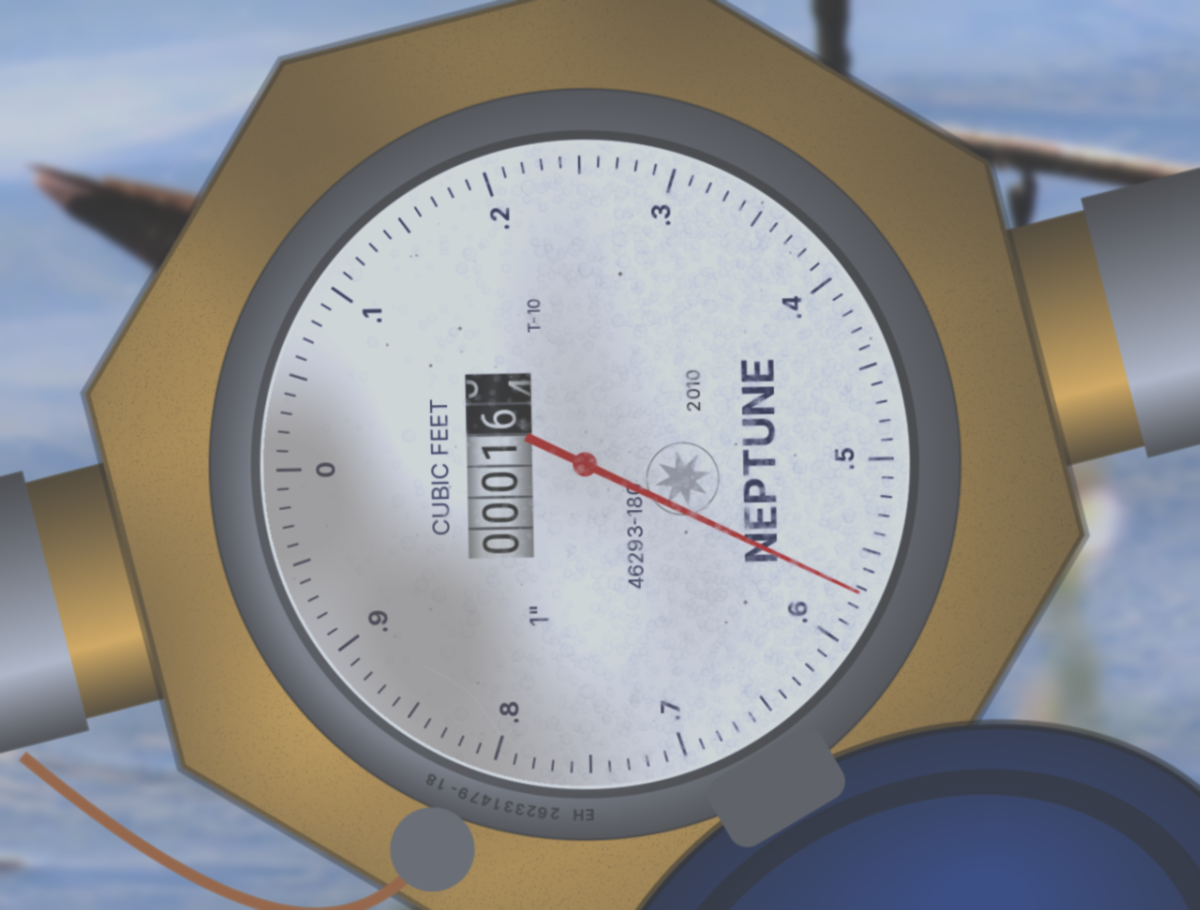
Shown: 163.57
